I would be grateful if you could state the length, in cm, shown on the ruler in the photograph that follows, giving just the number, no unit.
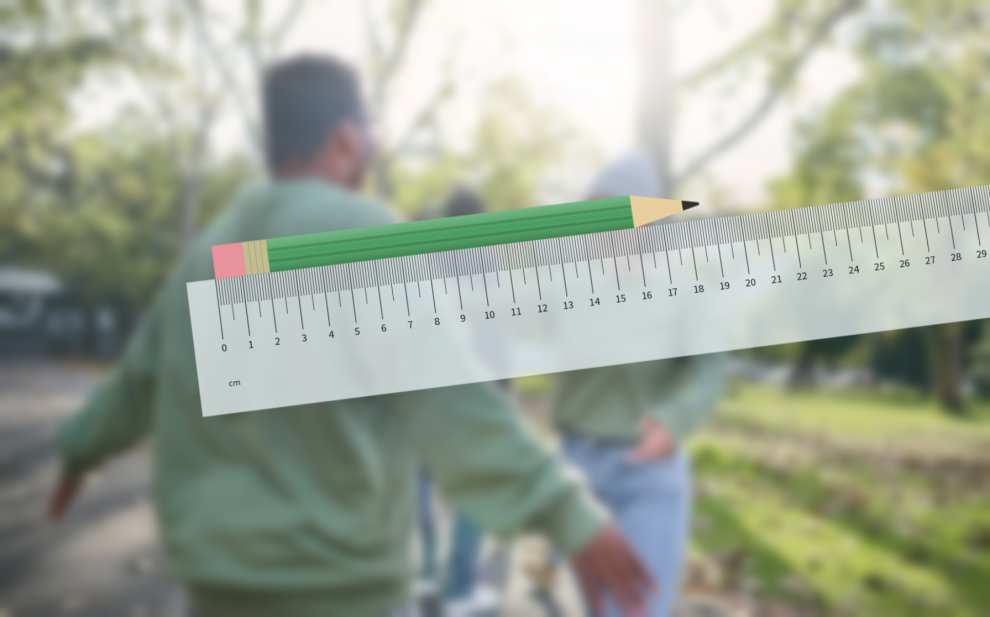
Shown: 18.5
